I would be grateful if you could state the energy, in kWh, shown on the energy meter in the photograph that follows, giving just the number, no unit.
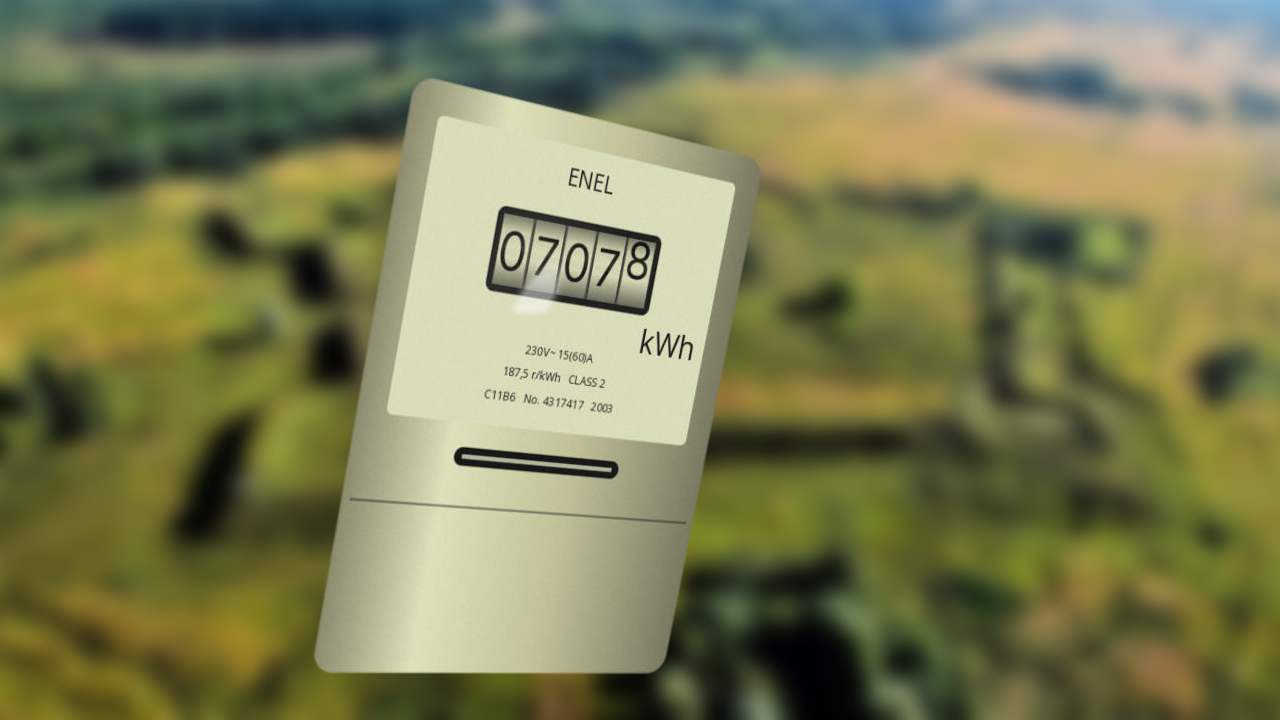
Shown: 7078
